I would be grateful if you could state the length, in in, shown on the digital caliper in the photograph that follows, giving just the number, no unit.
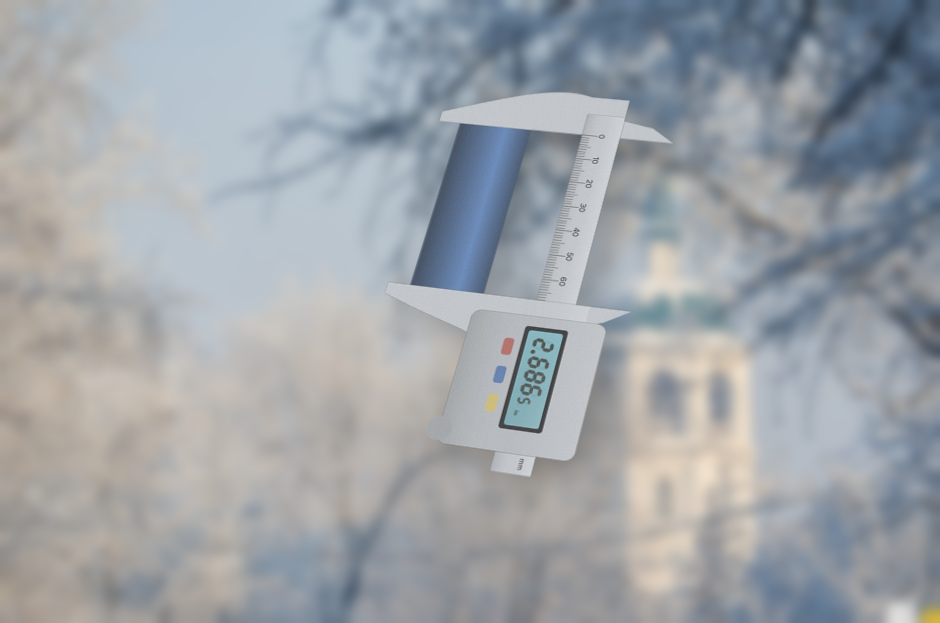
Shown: 2.6865
